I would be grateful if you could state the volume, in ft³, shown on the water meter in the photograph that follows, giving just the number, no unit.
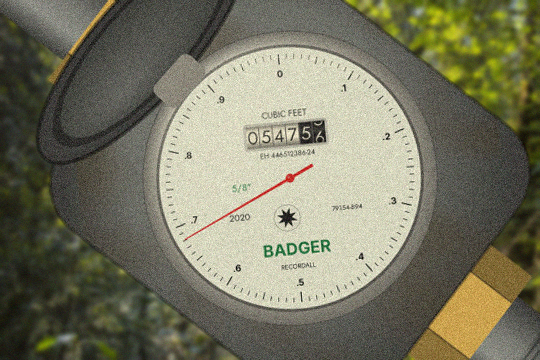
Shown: 54755.68
